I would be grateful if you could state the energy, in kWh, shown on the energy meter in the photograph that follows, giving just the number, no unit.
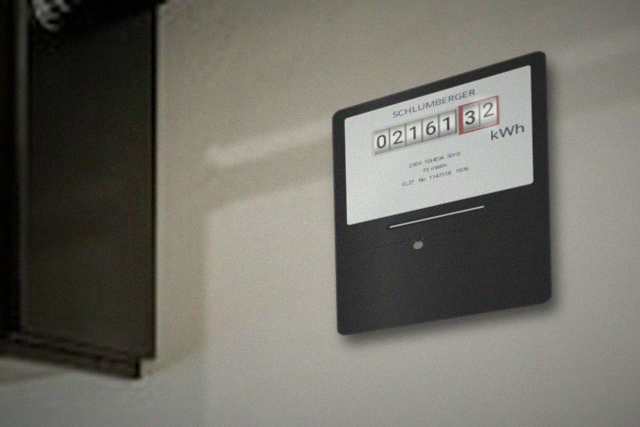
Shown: 2161.32
